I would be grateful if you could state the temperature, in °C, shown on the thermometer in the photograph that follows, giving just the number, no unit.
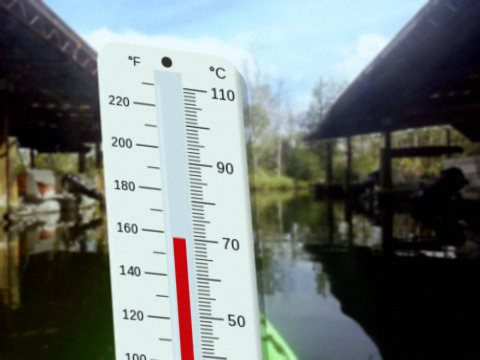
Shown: 70
